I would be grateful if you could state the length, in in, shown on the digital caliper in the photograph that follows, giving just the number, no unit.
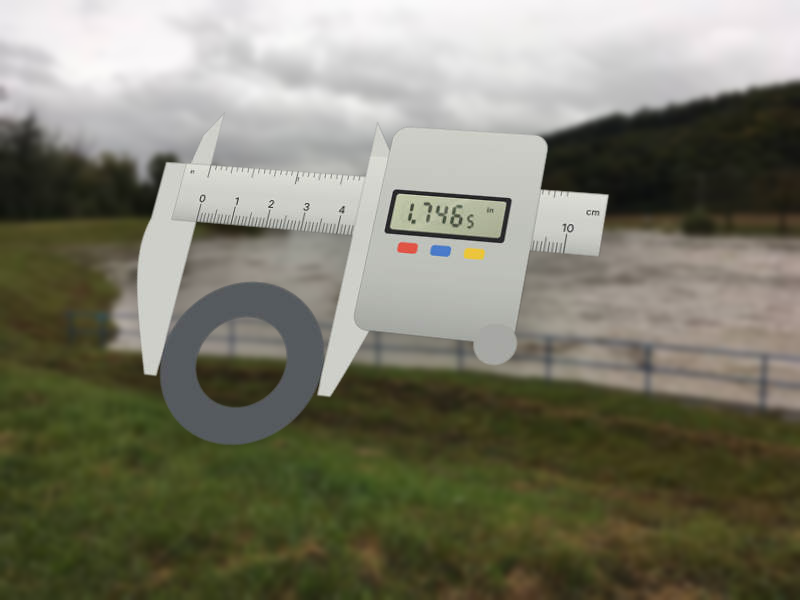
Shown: 1.7465
